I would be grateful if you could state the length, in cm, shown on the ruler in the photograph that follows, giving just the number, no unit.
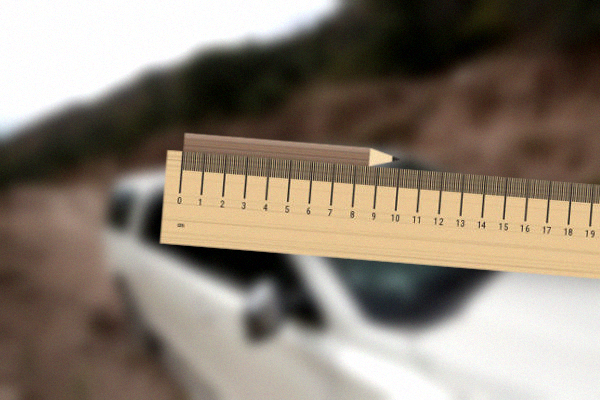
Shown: 10
